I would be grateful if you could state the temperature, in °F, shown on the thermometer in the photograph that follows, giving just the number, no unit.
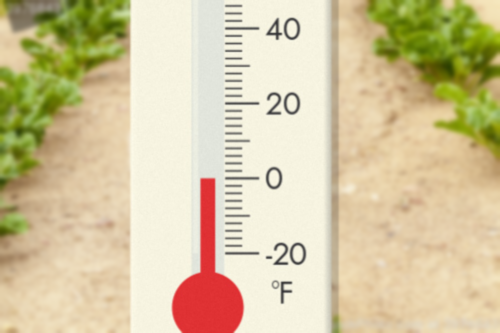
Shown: 0
